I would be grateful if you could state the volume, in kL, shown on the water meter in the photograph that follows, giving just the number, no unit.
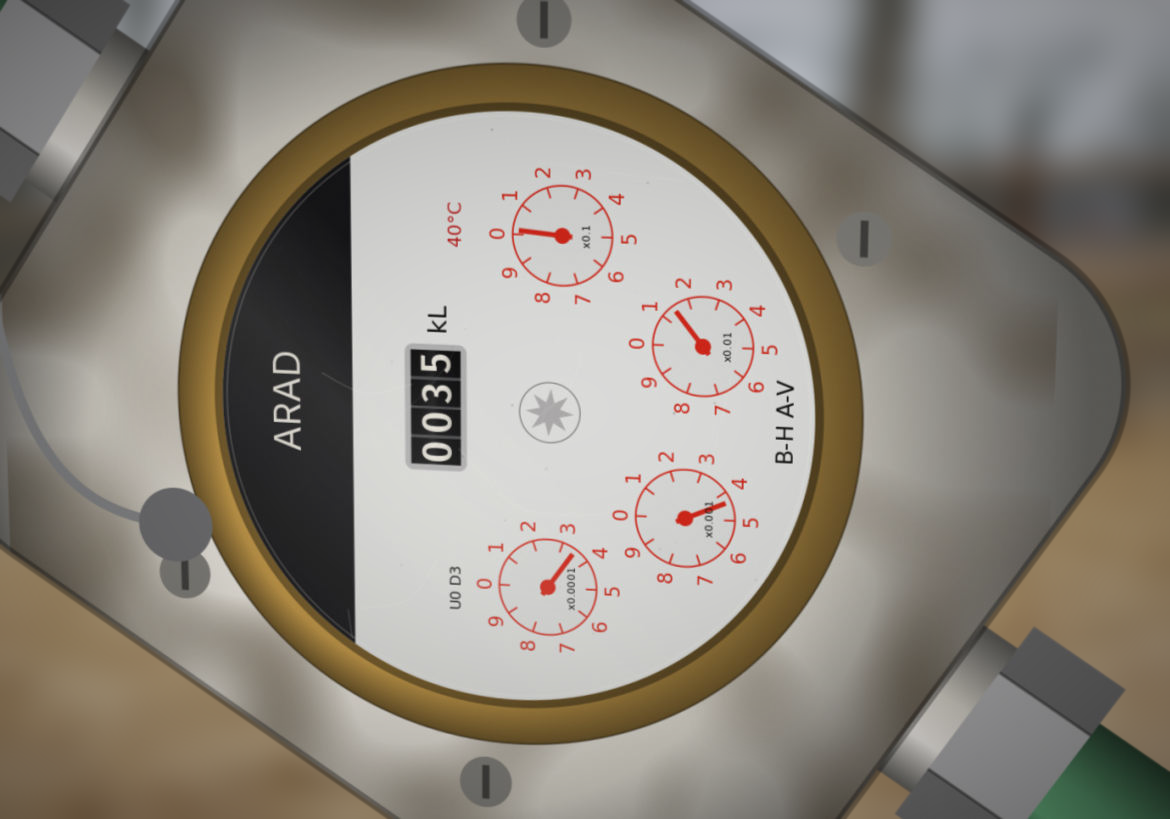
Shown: 35.0143
